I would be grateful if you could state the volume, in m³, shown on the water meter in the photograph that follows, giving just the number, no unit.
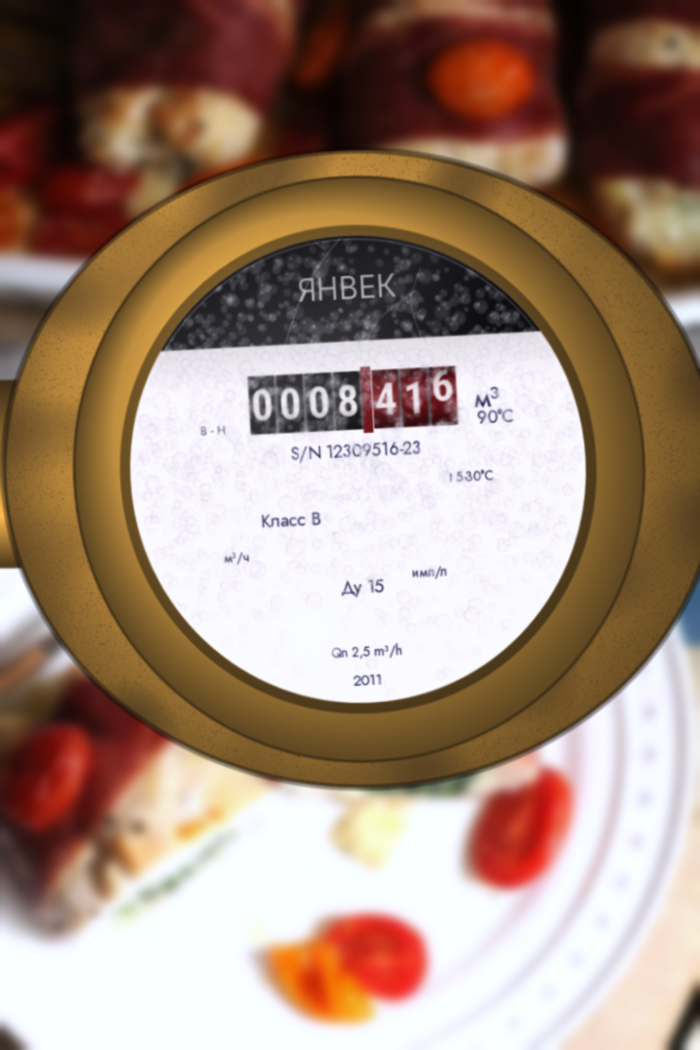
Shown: 8.416
